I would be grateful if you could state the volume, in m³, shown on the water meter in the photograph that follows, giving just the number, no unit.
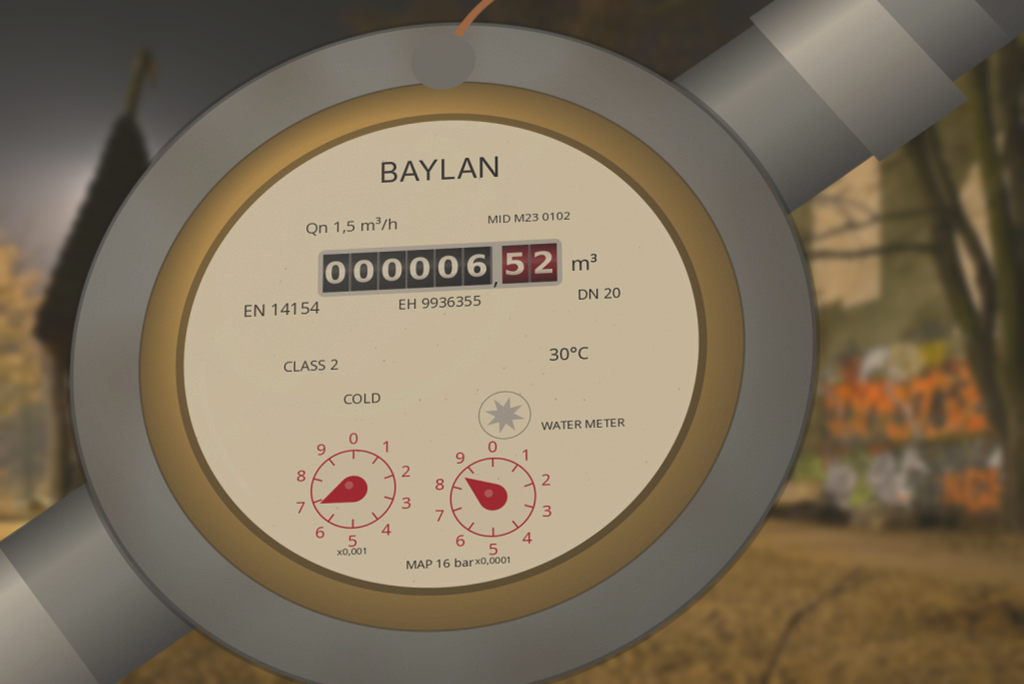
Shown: 6.5268
